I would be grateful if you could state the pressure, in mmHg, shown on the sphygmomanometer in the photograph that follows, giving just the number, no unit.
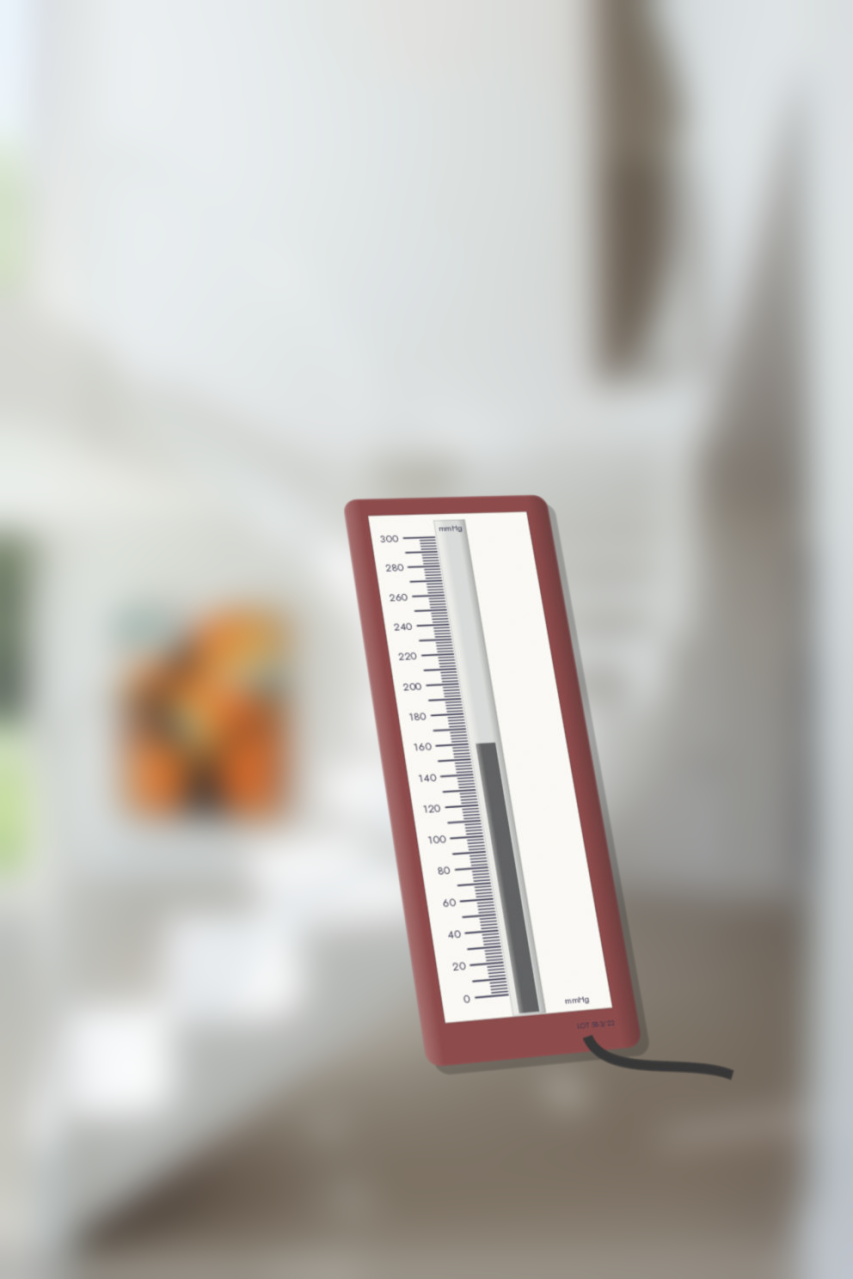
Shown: 160
